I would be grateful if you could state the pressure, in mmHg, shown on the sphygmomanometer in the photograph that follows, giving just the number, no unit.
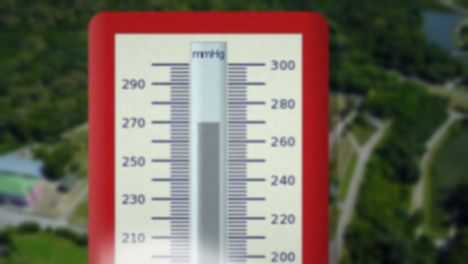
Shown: 270
